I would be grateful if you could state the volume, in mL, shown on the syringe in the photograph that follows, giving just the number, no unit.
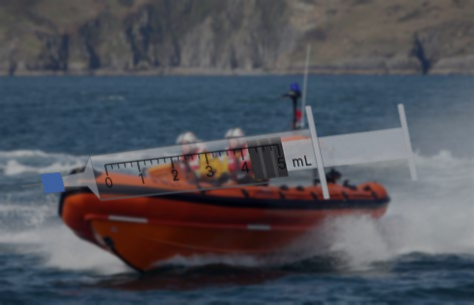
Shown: 4.2
